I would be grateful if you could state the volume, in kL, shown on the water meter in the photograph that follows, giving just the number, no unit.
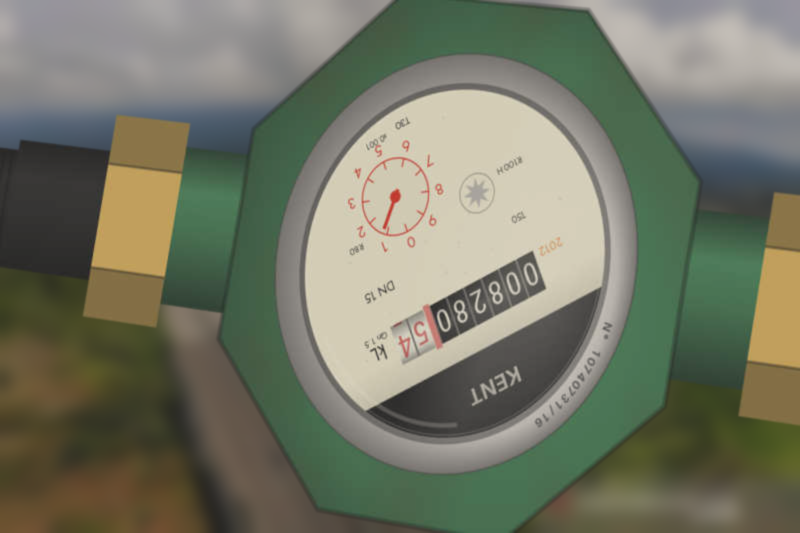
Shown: 8280.541
